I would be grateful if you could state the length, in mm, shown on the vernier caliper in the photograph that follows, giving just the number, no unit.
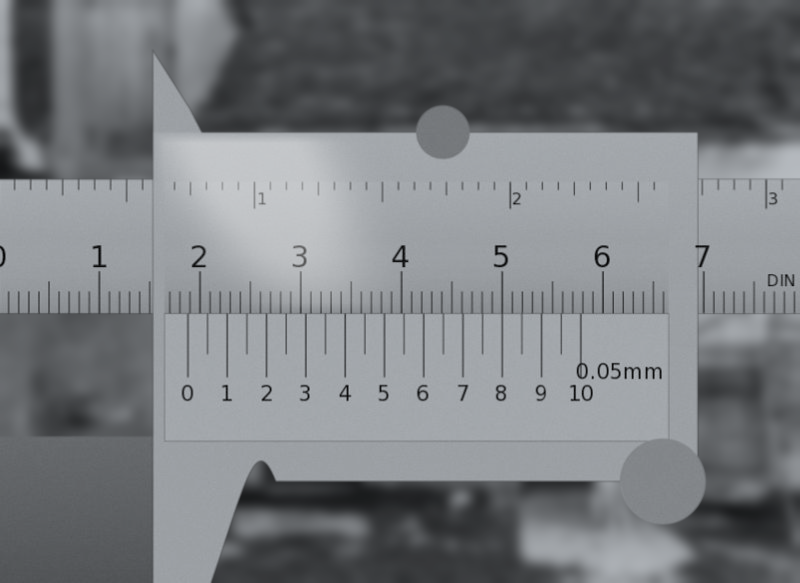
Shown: 18.8
